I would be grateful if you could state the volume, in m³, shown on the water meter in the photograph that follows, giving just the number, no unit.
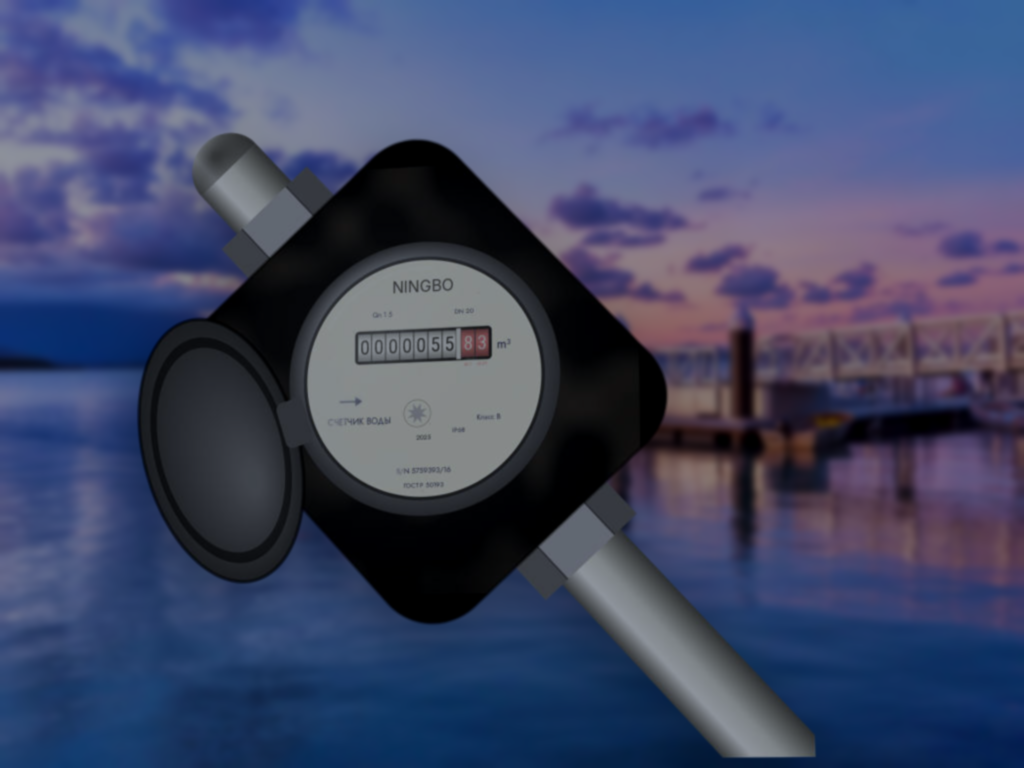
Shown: 55.83
